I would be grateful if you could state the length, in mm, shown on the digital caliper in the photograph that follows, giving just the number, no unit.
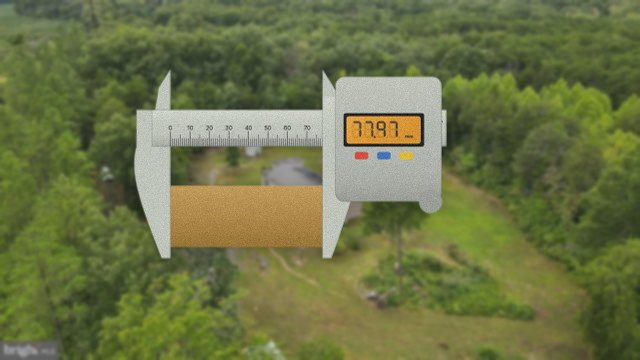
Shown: 77.97
